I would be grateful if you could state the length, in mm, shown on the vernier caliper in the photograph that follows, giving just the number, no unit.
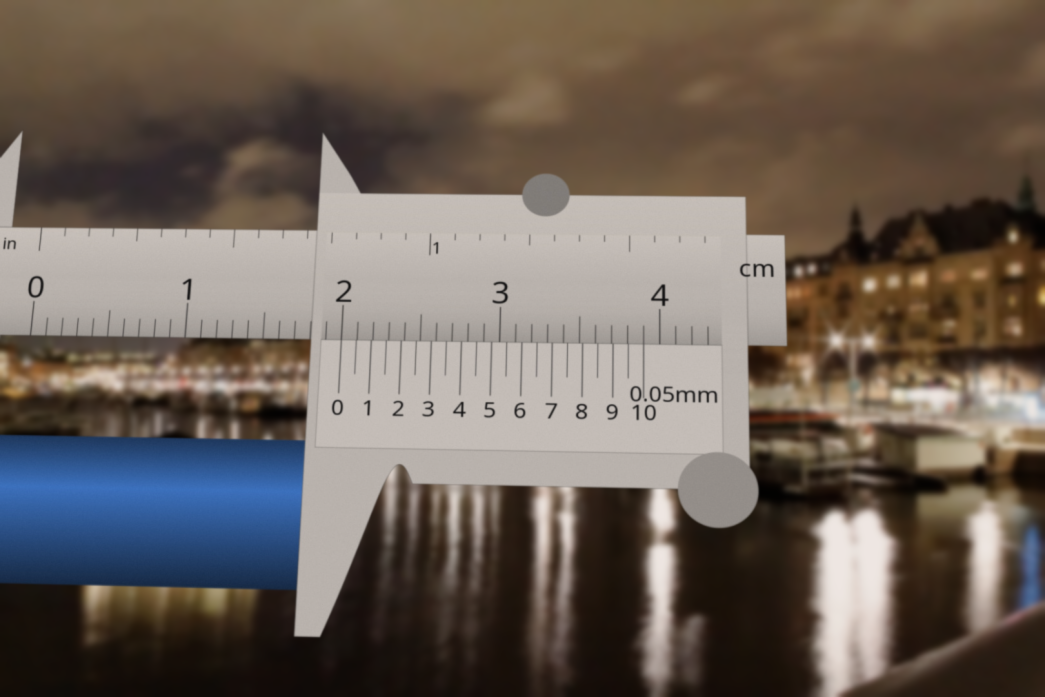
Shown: 20.0
